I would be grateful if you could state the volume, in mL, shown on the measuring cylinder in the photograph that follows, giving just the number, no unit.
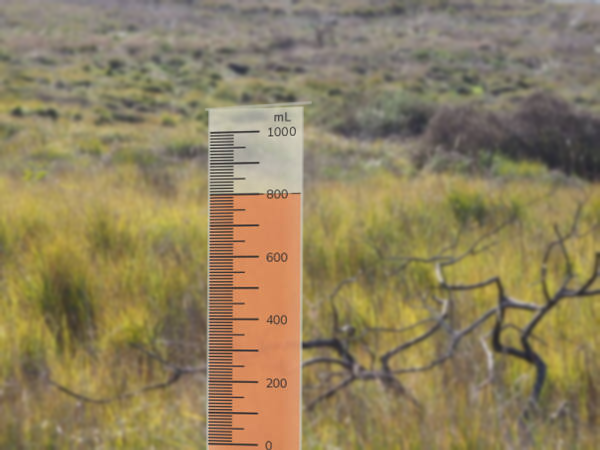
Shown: 800
